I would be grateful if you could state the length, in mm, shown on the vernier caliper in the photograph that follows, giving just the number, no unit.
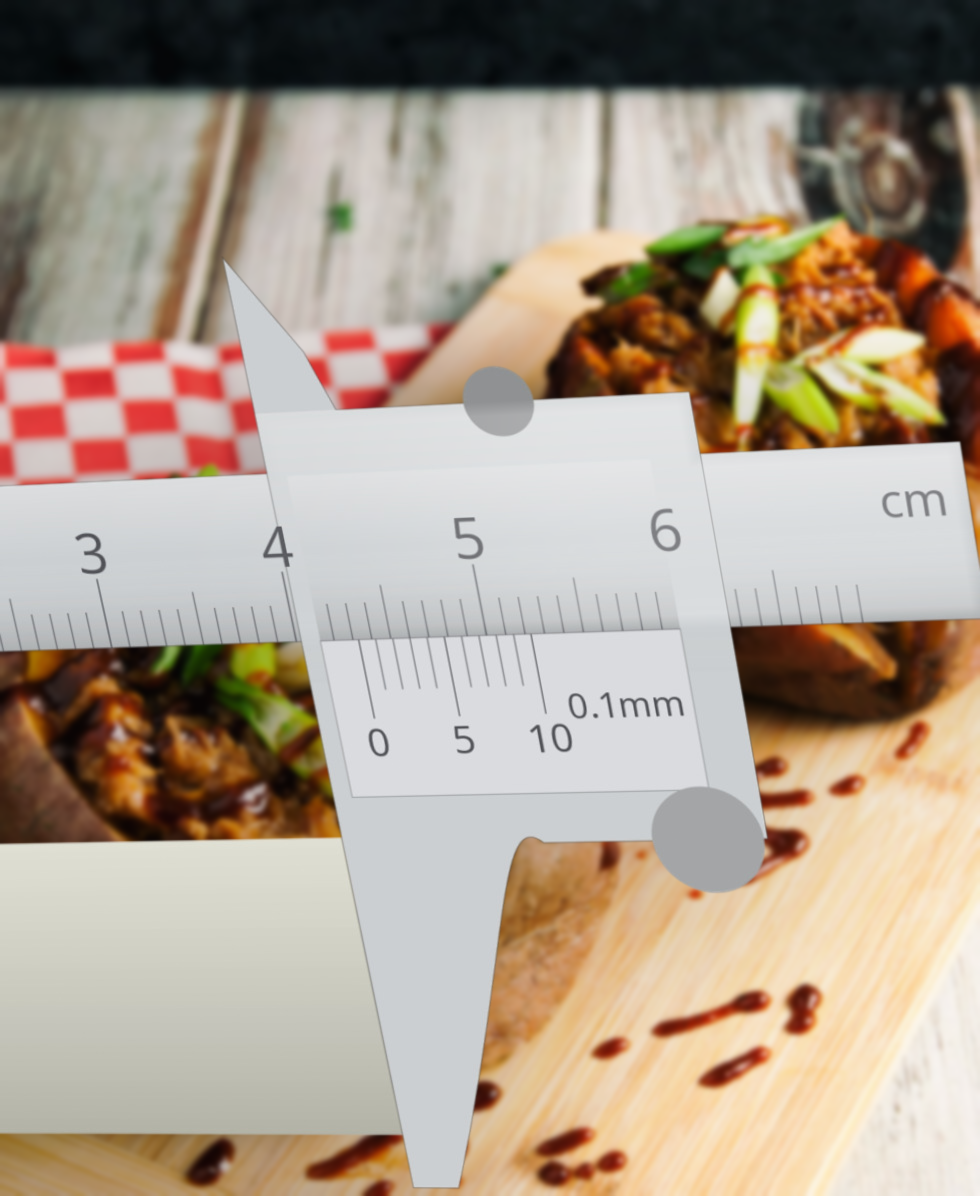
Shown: 43.3
